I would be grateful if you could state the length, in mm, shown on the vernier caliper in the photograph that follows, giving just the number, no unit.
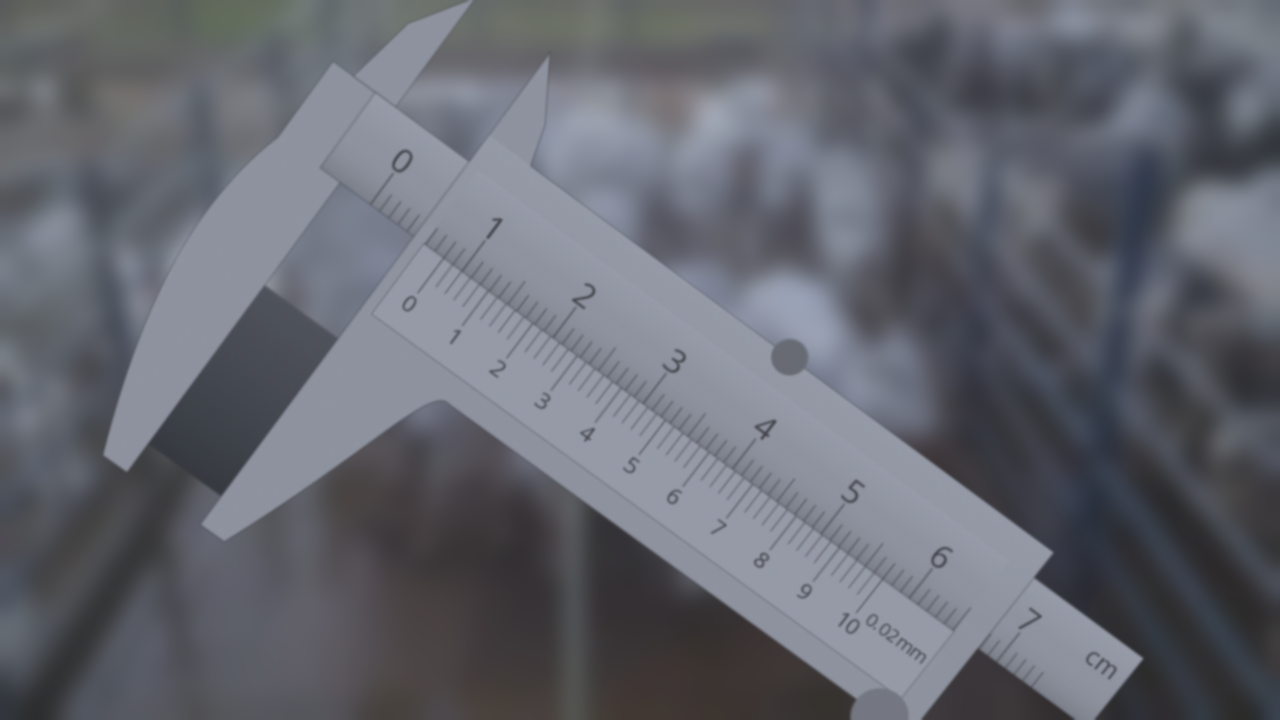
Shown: 8.0
